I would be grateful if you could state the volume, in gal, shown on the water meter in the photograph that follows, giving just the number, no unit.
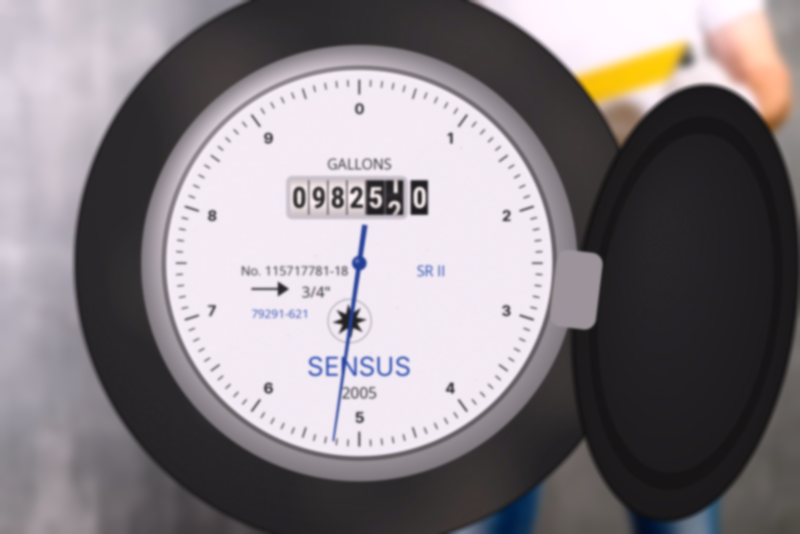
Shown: 982515.2
